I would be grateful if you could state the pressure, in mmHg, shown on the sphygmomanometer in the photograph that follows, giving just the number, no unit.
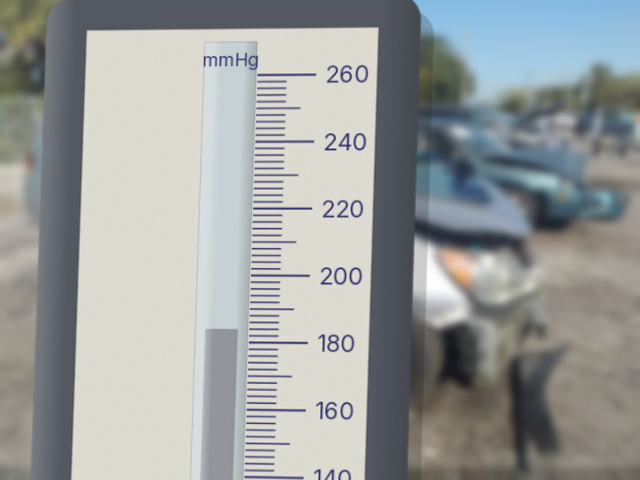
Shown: 184
